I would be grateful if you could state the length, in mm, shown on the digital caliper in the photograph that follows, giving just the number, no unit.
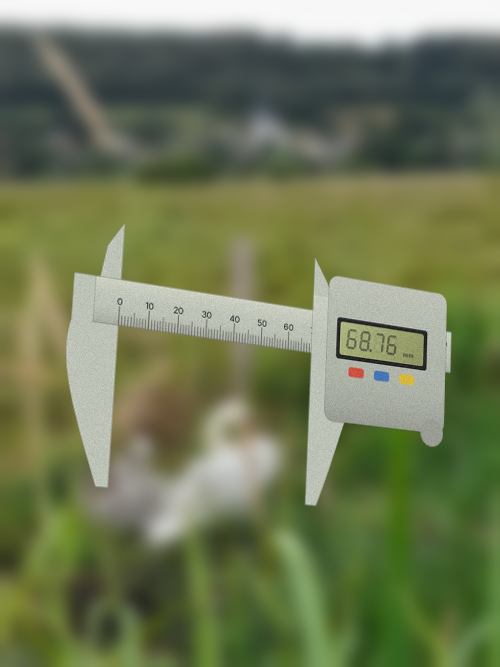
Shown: 68.76
